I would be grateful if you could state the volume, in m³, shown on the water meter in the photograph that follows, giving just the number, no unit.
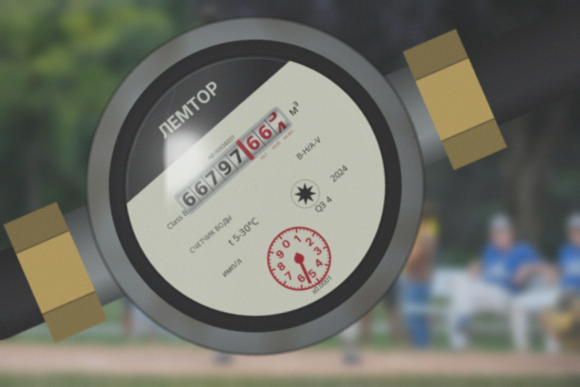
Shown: 66797.6635
